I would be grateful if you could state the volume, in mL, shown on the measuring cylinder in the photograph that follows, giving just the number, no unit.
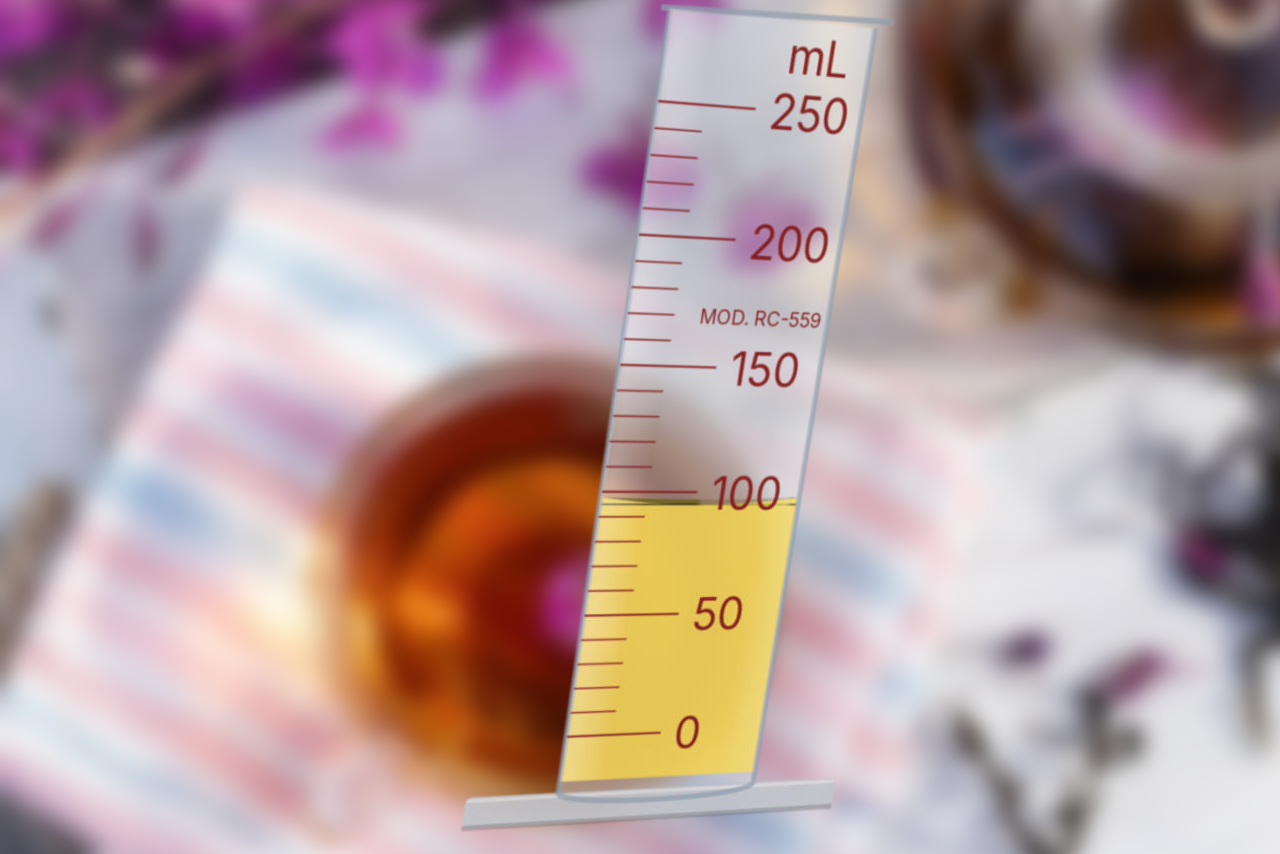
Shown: 95
